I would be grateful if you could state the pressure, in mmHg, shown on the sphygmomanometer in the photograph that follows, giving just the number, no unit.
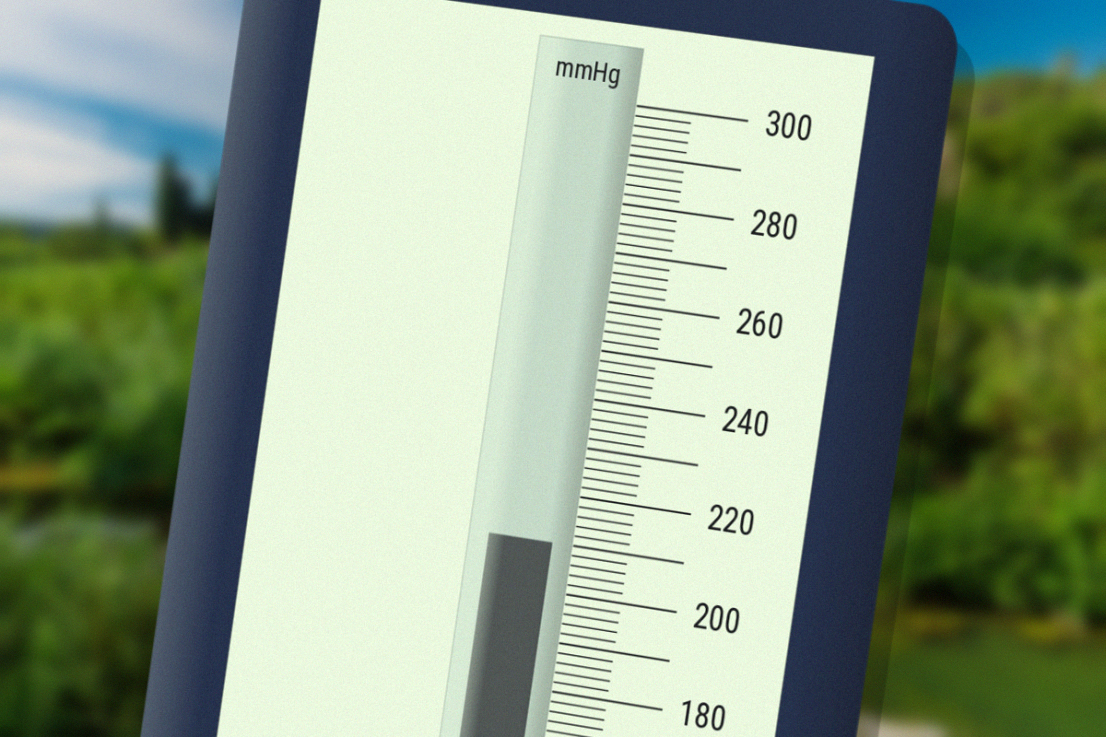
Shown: 210
